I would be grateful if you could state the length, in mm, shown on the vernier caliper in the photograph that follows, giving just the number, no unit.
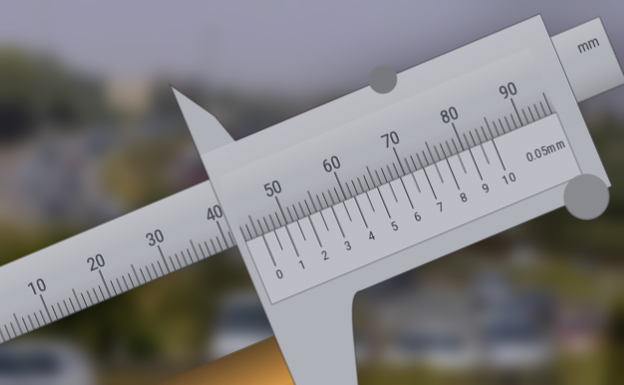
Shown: 45.8
